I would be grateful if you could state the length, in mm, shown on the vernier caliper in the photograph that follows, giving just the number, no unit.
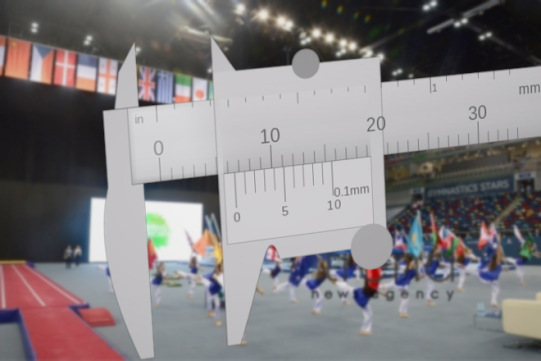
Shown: 6.6
